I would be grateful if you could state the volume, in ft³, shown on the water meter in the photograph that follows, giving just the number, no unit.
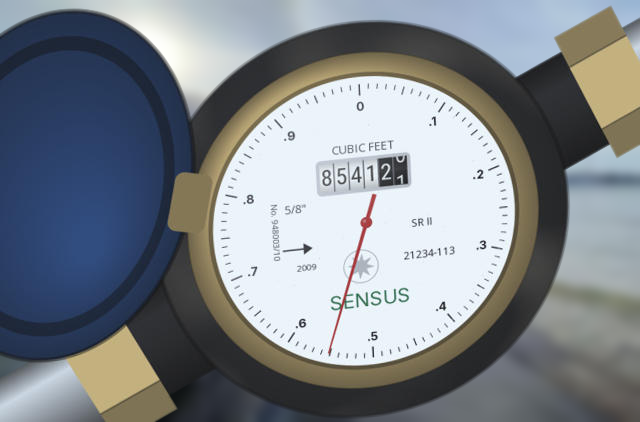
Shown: 854120.55
